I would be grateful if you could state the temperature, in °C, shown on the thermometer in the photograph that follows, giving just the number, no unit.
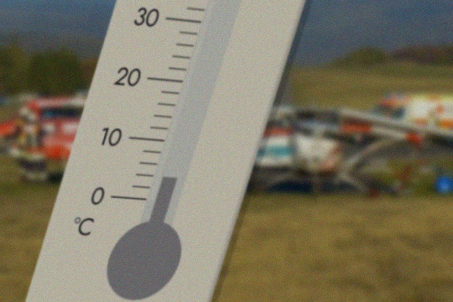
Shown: 4
